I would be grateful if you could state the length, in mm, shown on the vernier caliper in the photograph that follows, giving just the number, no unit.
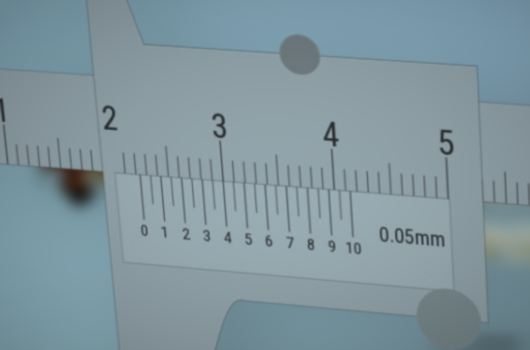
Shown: 22.4
